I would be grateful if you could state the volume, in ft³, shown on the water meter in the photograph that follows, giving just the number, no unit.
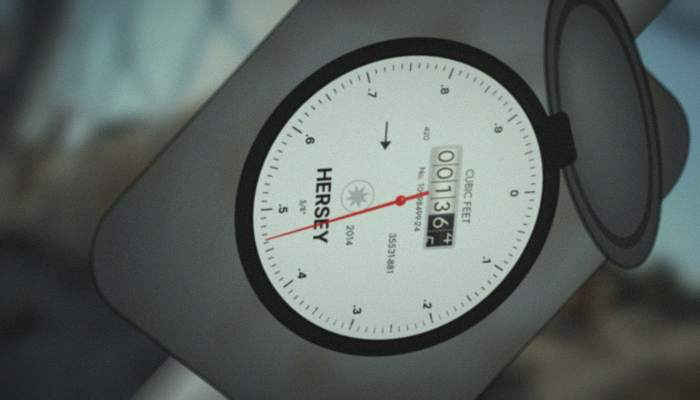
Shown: 1364.46
